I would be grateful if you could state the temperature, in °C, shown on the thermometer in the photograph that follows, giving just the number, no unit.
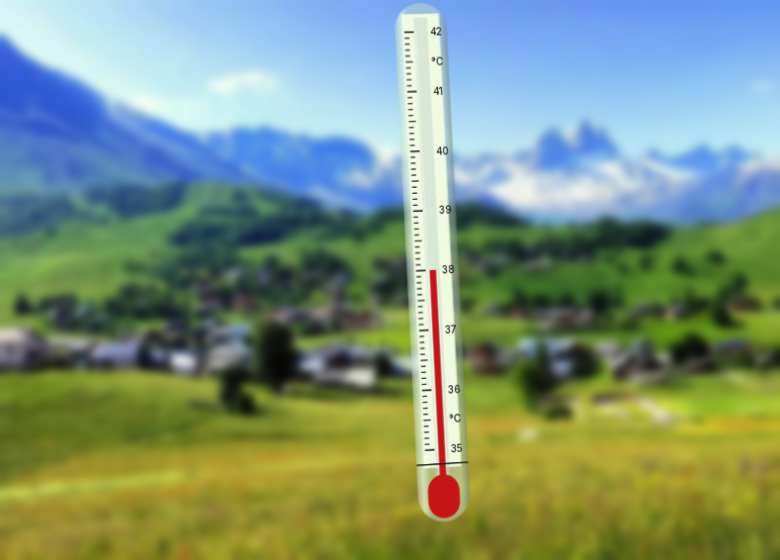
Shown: 38
